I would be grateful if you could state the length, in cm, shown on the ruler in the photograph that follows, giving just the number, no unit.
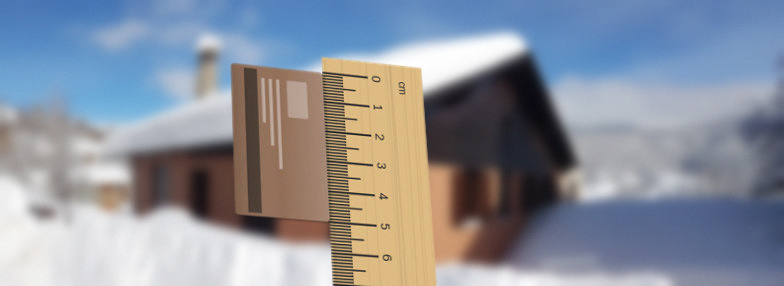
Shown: 5
